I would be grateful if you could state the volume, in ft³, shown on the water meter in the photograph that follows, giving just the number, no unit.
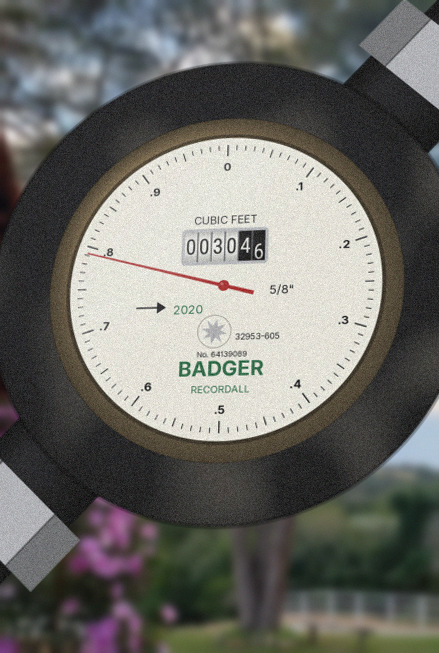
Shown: 3045.79
